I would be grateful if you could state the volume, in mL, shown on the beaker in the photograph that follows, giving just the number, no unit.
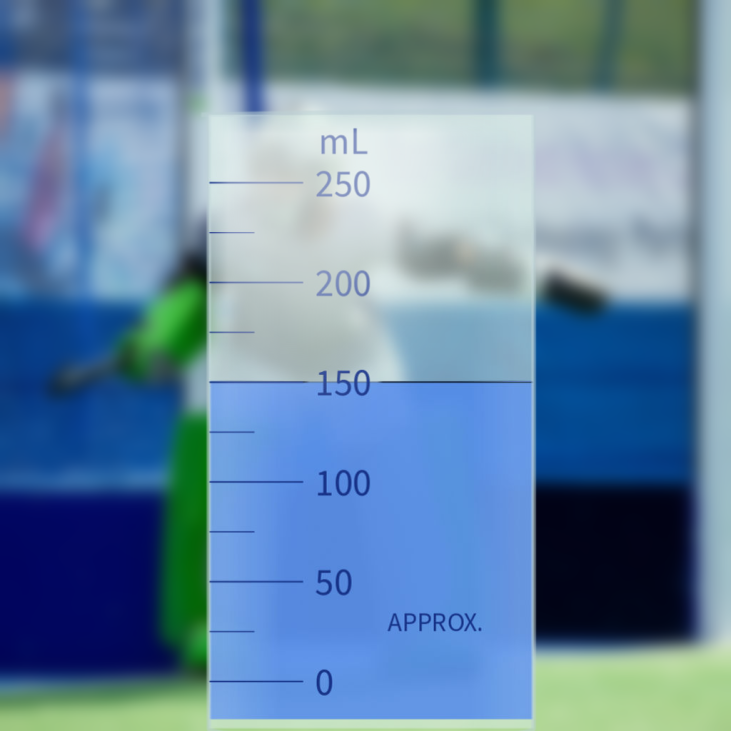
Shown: 150
